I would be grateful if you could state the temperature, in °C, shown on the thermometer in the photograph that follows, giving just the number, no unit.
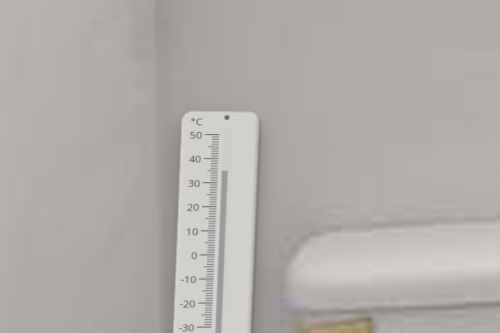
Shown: 35
